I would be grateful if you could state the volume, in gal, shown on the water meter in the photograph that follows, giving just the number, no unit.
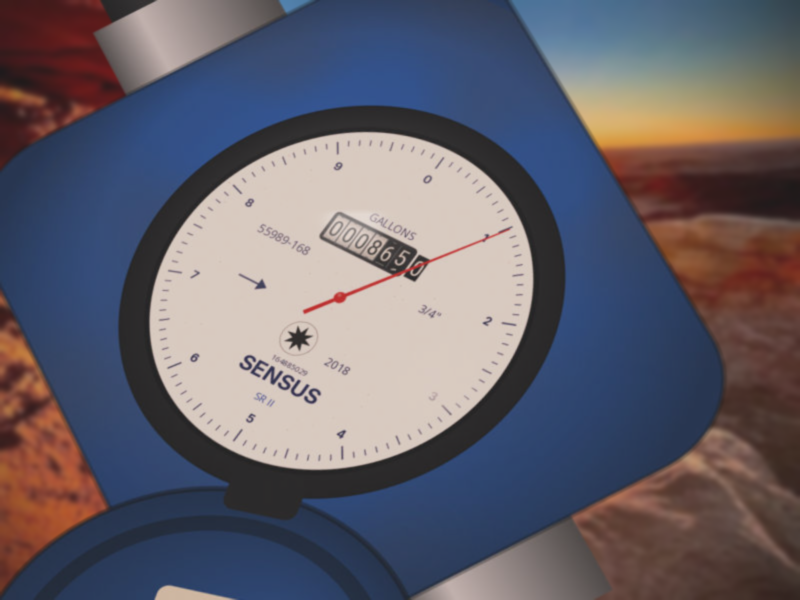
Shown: 8651.0
